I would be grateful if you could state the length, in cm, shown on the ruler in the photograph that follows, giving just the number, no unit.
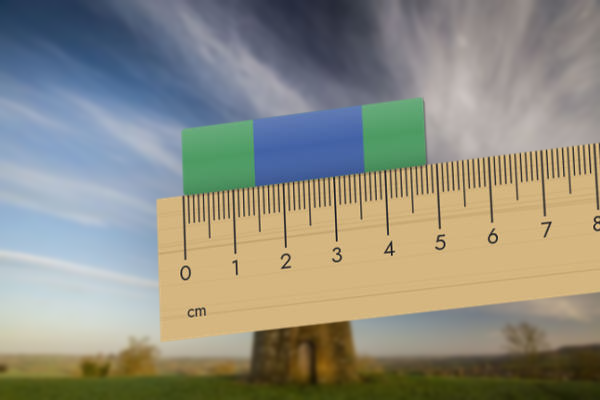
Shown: 4.8
